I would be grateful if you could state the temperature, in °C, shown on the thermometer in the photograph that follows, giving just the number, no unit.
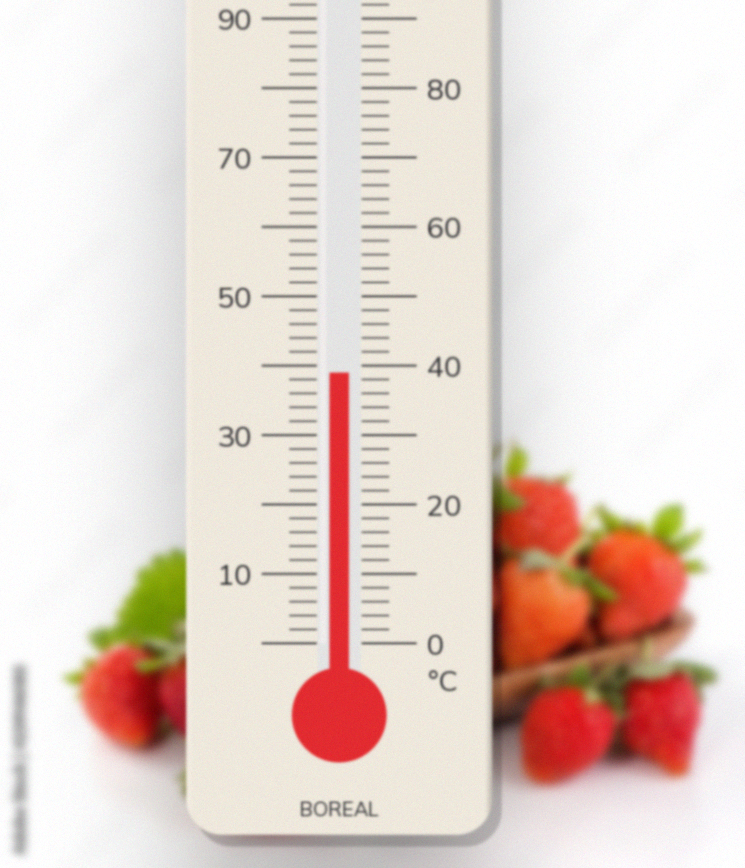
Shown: 39
